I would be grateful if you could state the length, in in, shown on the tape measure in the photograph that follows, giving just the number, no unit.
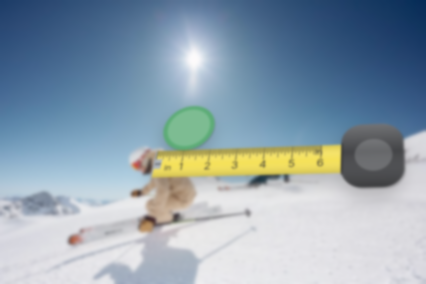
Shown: 2
